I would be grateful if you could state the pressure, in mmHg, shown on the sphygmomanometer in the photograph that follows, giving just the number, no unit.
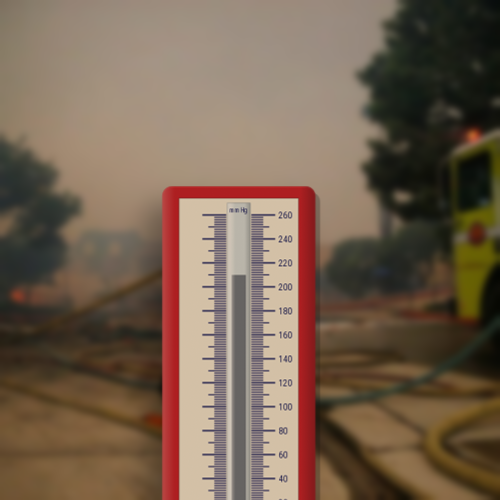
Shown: 210
